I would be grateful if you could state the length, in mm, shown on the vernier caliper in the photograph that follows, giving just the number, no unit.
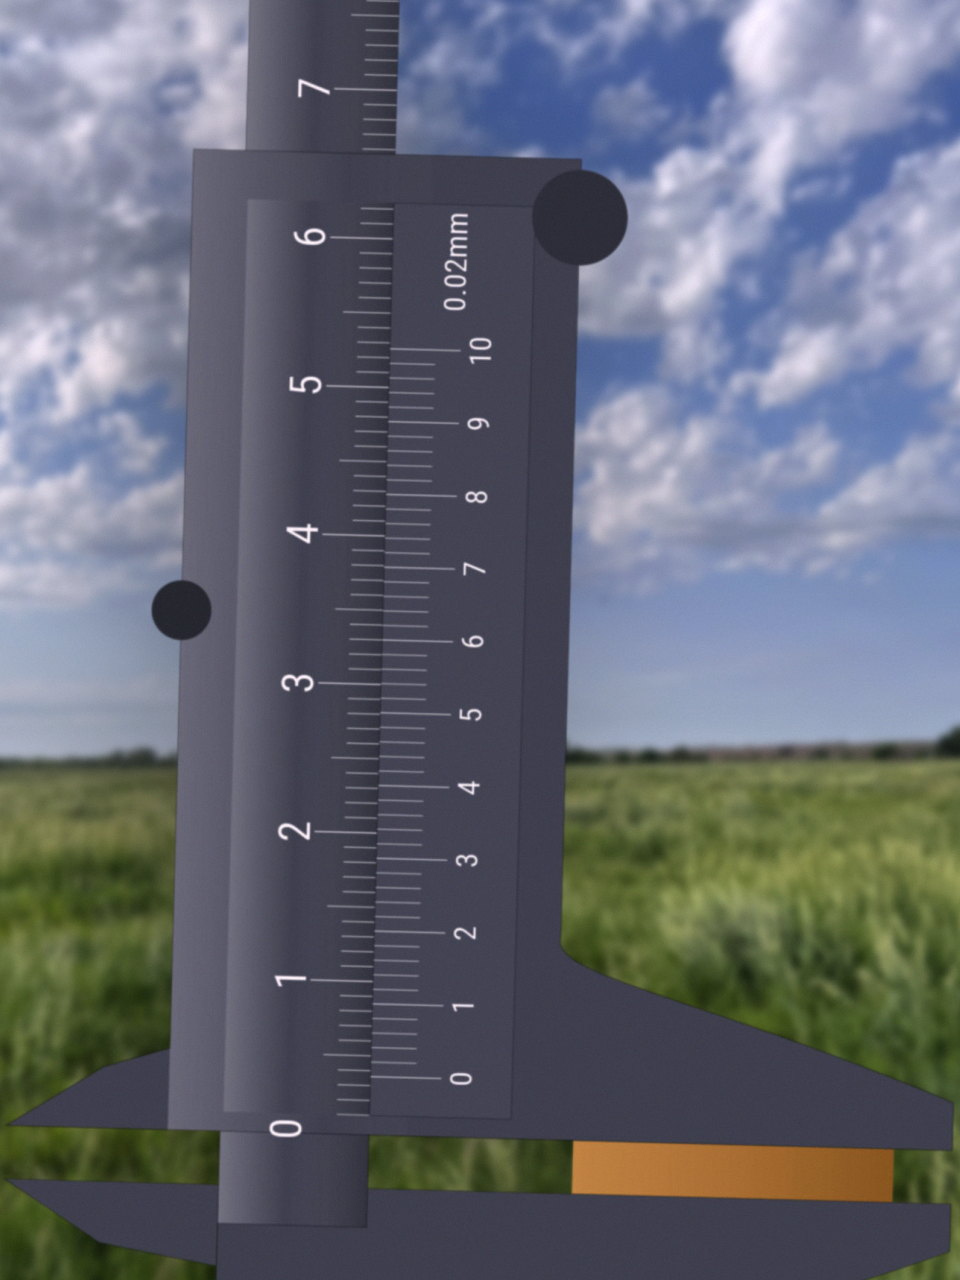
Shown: 3.6
